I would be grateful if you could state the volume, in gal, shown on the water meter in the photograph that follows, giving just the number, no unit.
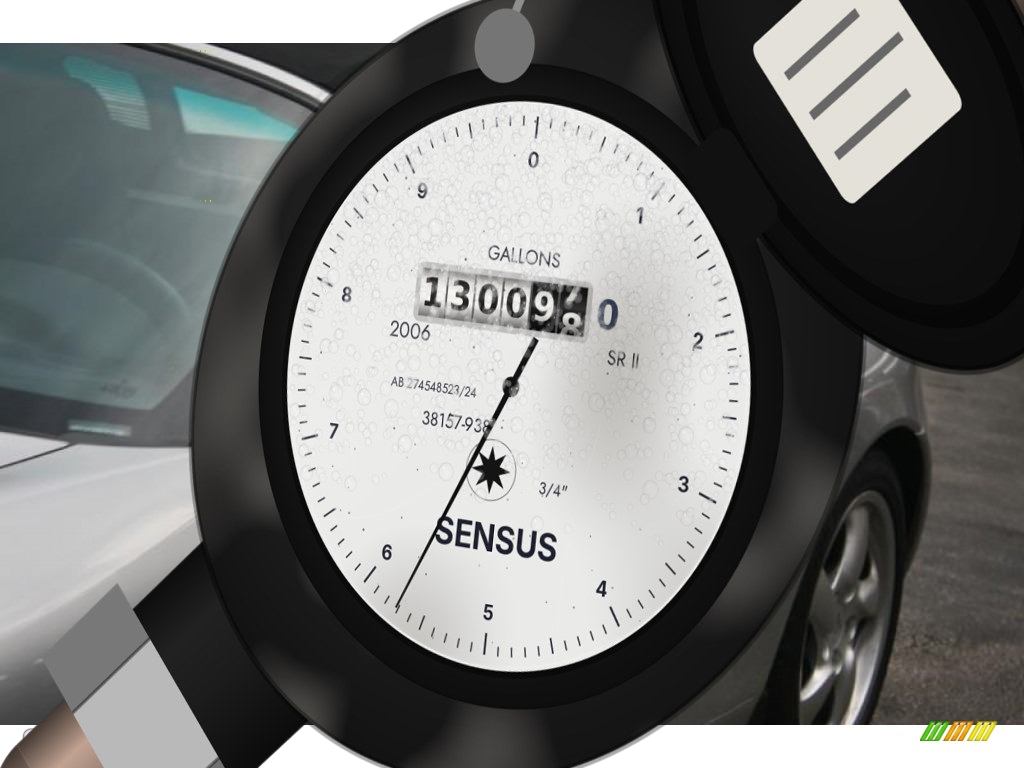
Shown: 1300975.7
